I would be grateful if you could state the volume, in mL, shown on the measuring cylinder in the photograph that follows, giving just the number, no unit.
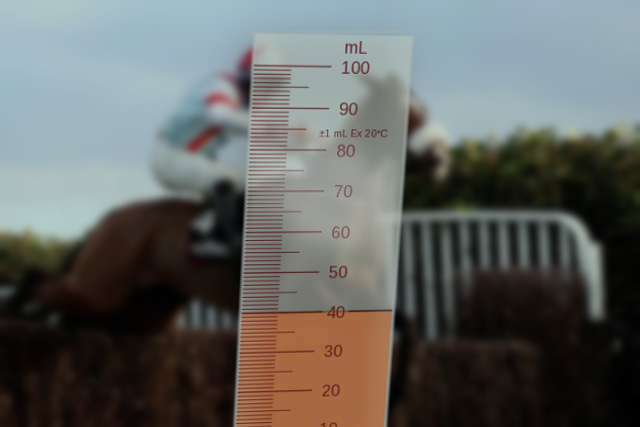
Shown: 40
